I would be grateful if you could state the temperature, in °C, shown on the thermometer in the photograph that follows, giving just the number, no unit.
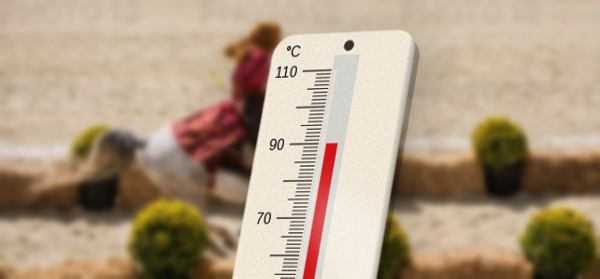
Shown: 90
